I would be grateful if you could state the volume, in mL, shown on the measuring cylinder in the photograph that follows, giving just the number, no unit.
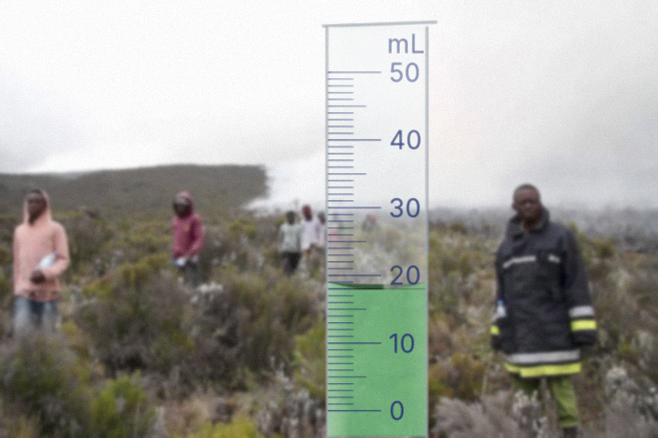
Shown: 18
